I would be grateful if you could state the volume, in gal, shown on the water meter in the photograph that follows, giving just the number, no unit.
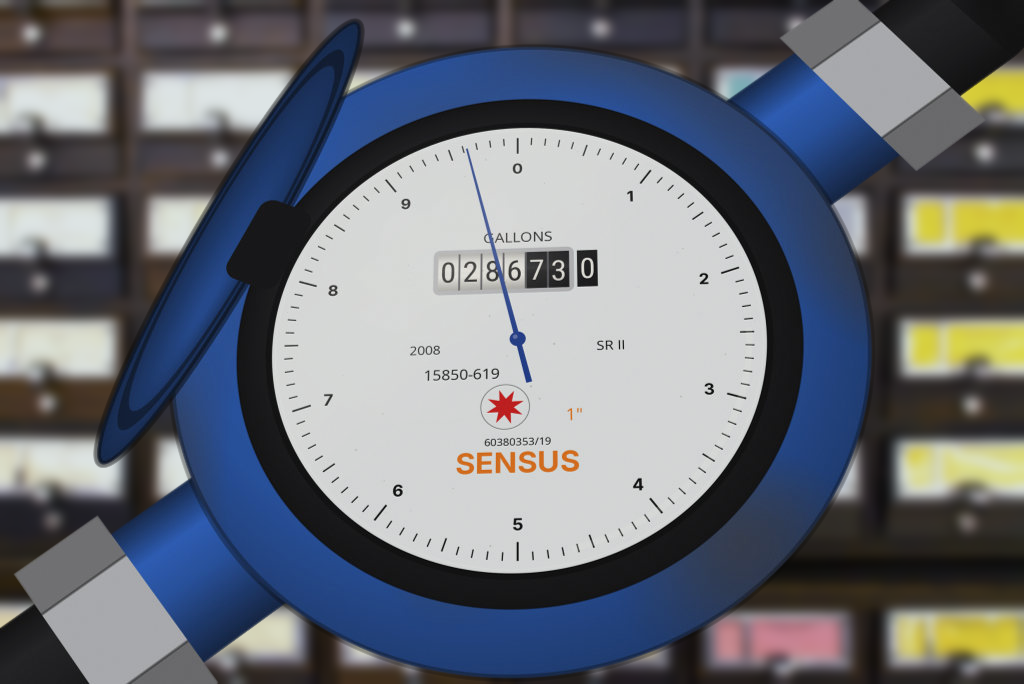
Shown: 286729.6
